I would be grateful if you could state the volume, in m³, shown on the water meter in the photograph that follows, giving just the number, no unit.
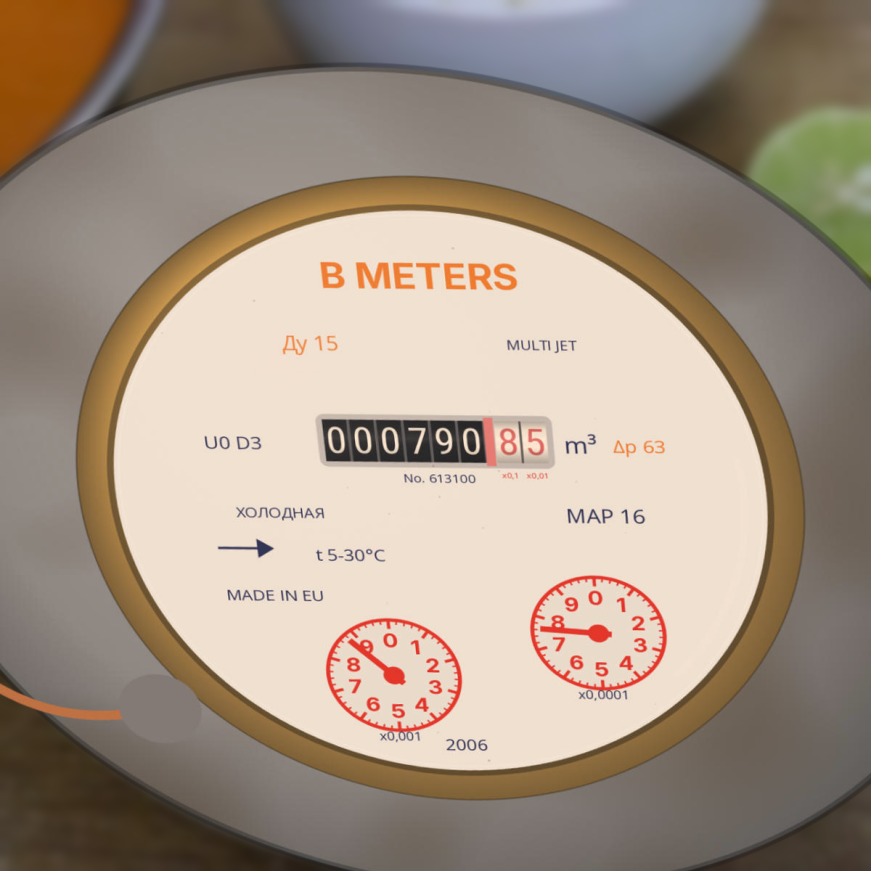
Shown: 790.8587
